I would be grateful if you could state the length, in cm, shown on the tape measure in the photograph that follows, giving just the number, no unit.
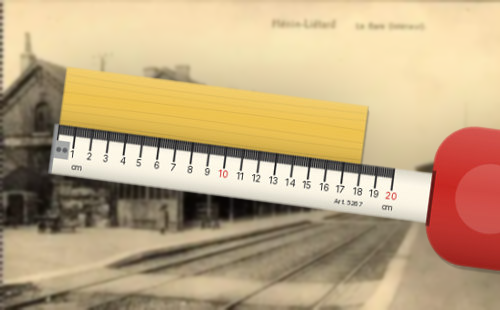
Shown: 18
